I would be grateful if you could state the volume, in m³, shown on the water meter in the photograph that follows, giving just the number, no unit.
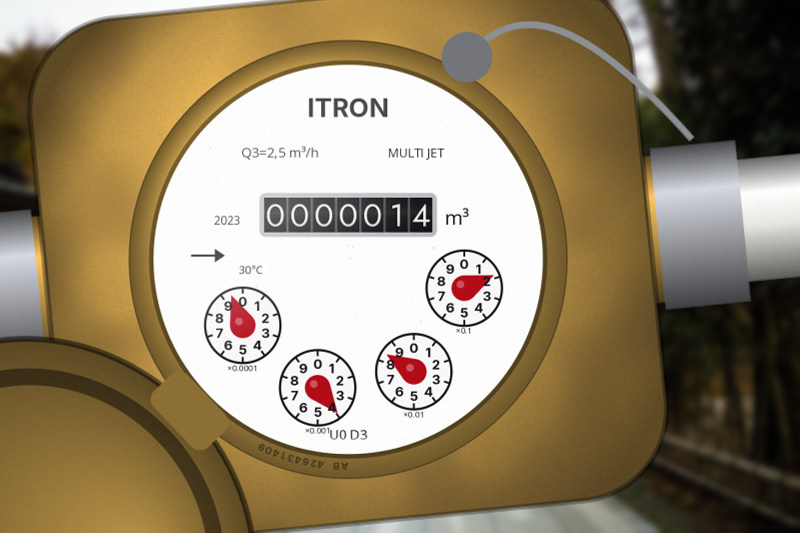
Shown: 14.1839
